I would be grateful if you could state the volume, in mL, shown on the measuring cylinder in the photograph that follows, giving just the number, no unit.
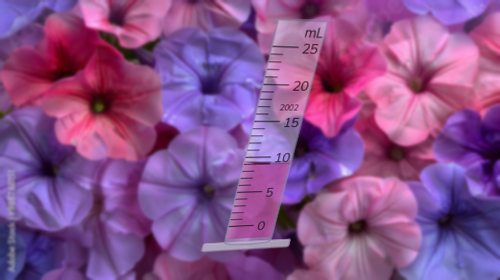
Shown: 9
